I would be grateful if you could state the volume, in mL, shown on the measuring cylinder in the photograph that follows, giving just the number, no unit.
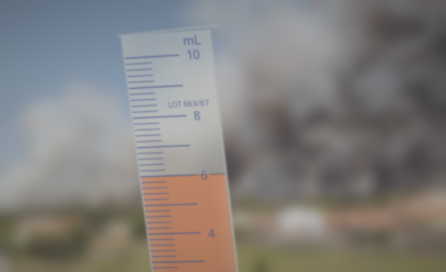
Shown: 6
